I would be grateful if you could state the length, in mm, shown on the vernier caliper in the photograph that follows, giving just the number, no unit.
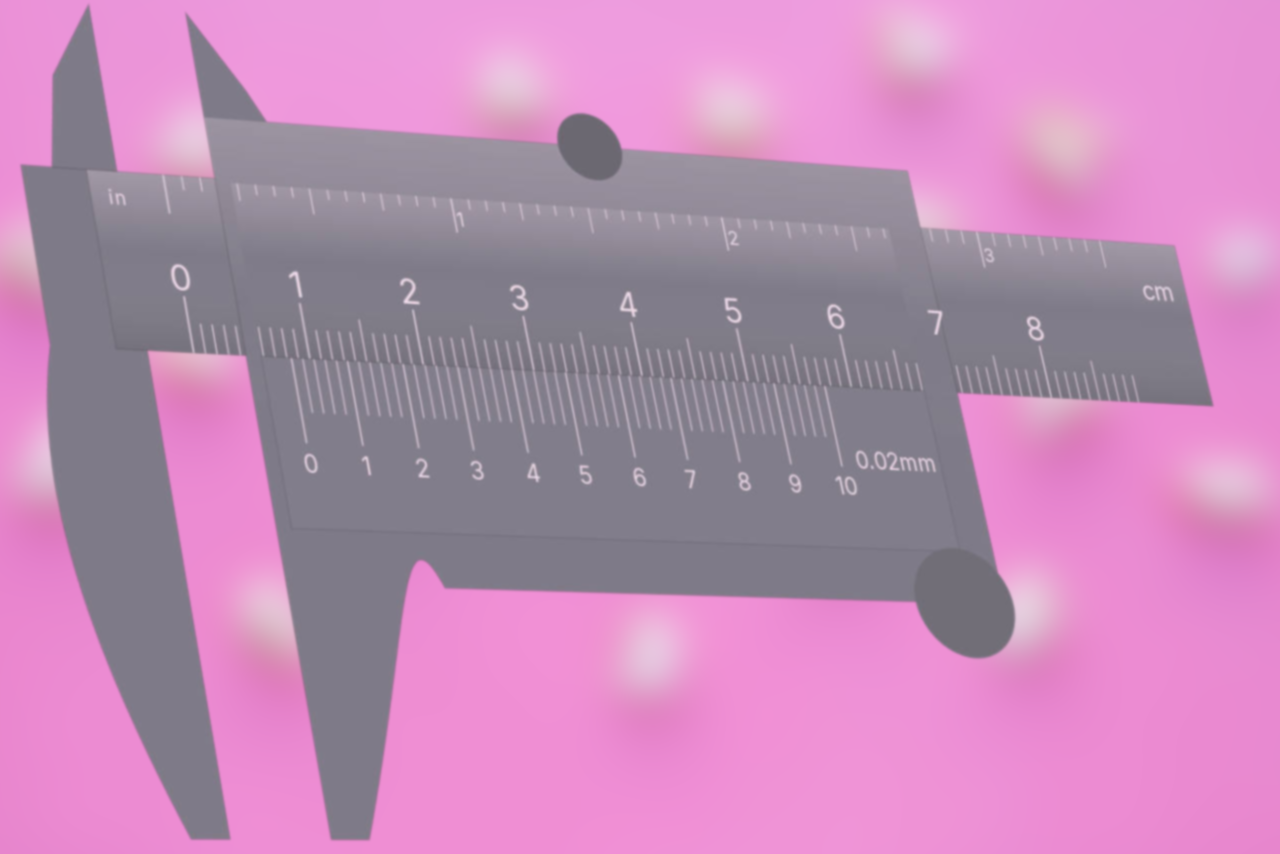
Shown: 8.4
